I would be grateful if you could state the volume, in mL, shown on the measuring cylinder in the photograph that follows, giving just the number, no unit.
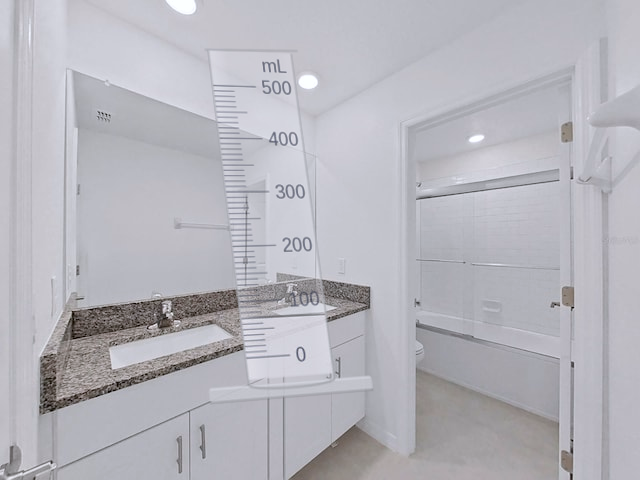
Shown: 70
